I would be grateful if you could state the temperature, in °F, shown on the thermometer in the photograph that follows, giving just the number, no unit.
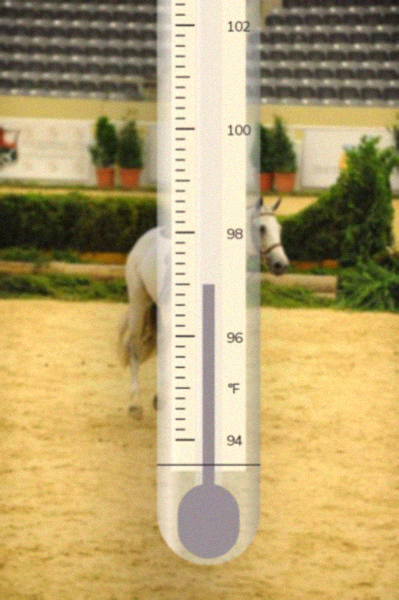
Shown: 97
